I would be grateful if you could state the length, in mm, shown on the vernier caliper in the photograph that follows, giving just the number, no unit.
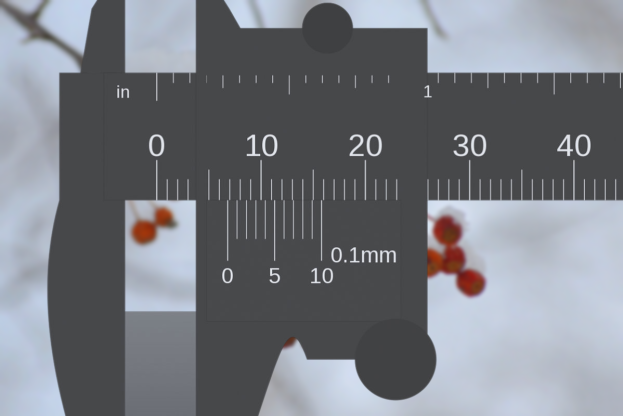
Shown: 6.8
